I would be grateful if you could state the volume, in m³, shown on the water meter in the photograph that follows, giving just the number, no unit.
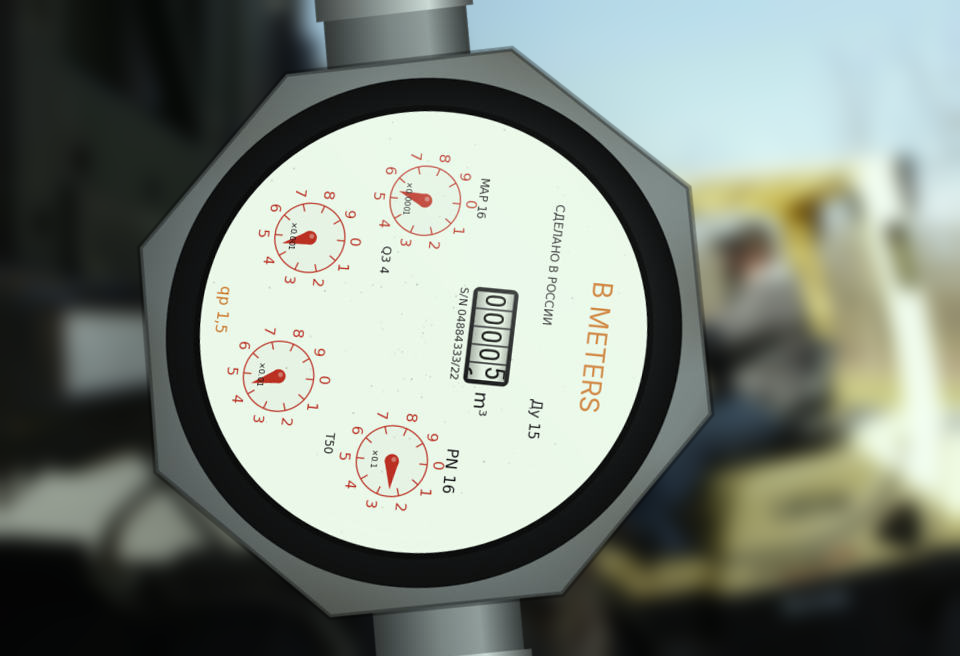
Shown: 5.2445
